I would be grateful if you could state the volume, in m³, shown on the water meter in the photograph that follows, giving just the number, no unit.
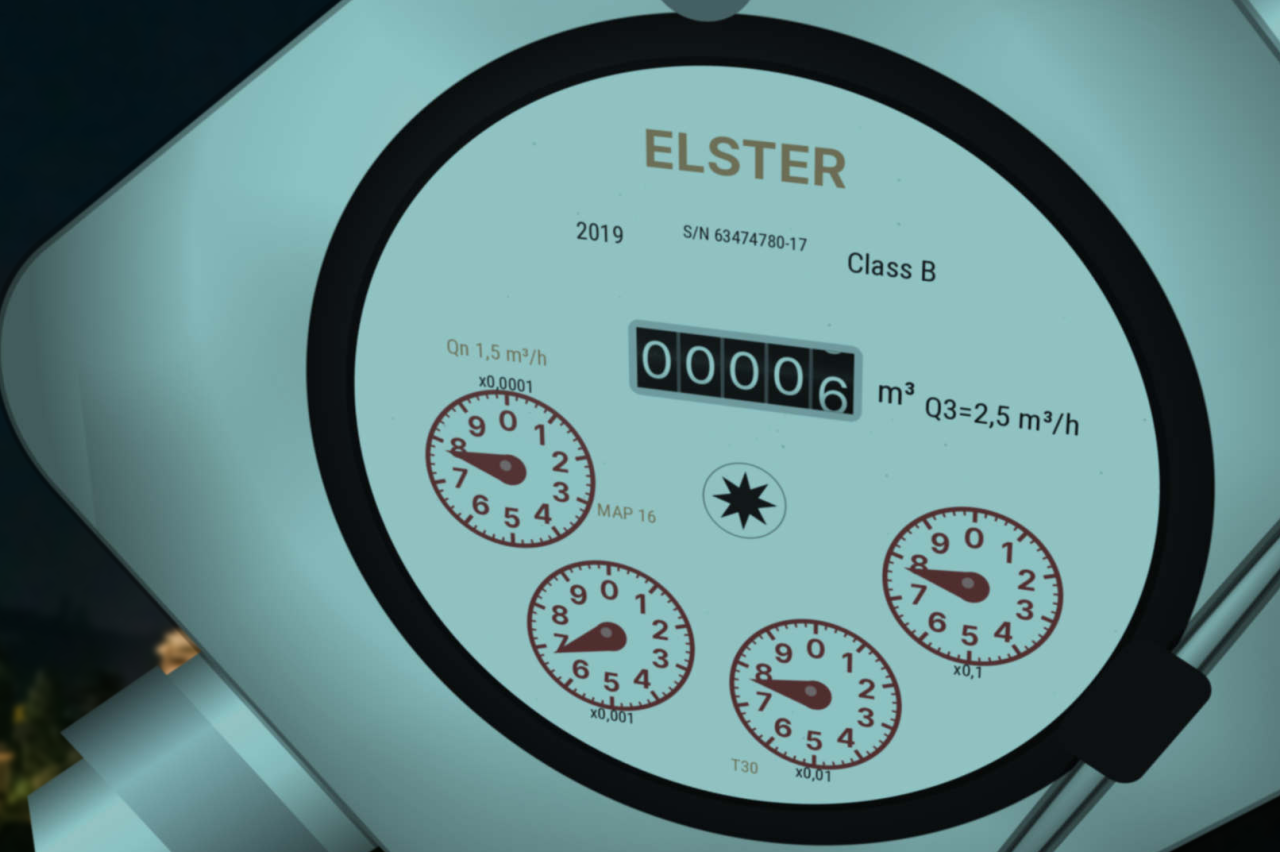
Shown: 5.7767
